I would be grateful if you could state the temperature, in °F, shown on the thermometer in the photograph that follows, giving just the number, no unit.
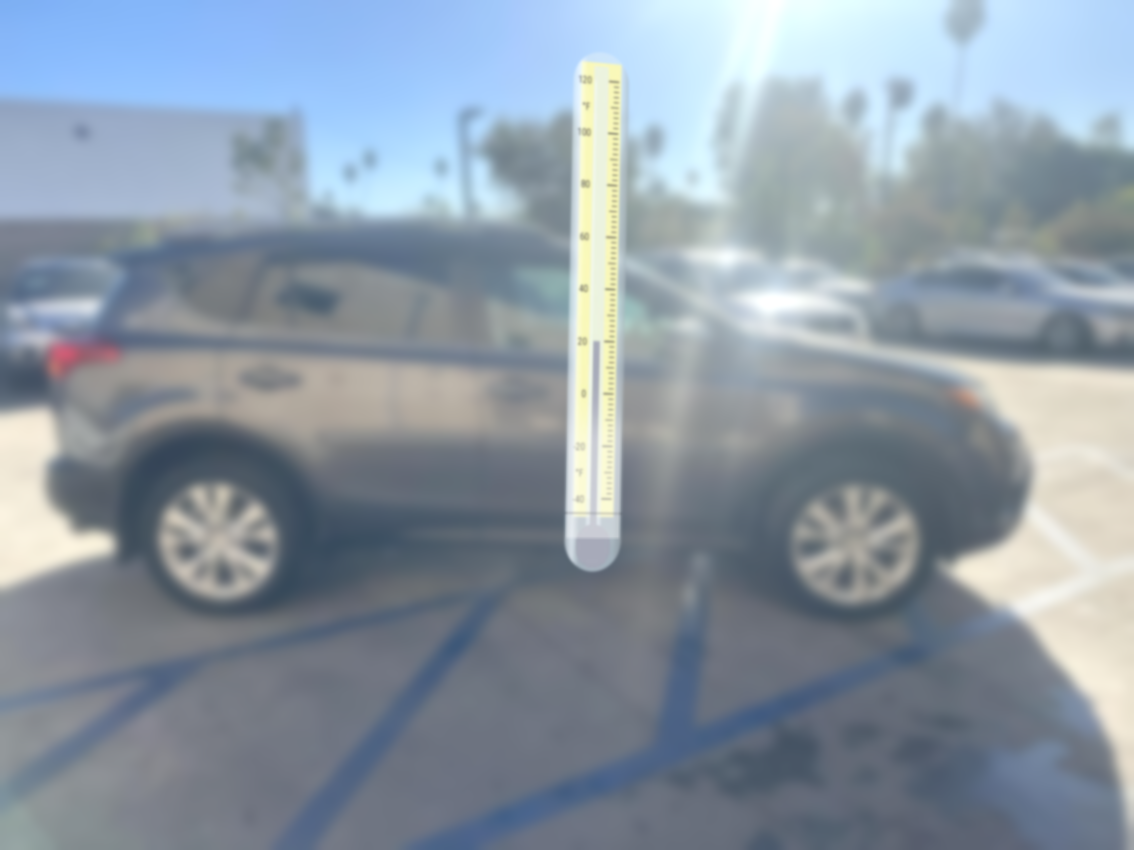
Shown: 20
